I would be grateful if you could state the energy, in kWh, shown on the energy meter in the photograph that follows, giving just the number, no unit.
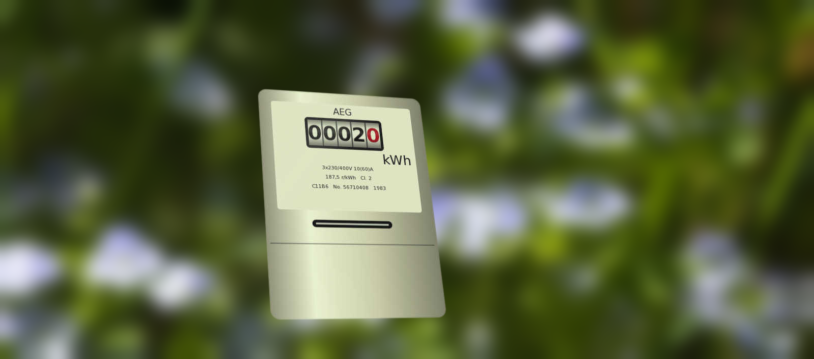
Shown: 2.0
